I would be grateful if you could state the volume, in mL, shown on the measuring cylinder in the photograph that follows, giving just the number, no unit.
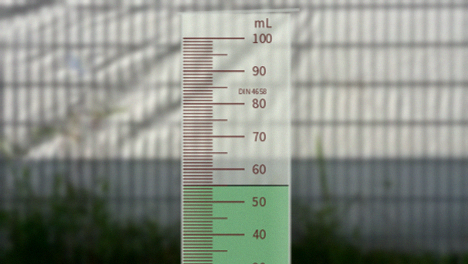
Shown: 55
